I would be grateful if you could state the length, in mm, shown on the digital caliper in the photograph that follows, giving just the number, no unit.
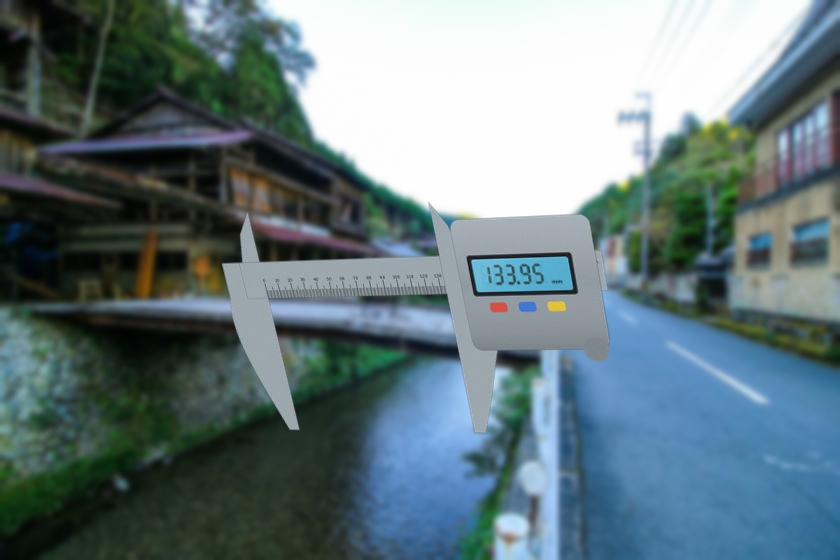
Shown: 133.95
